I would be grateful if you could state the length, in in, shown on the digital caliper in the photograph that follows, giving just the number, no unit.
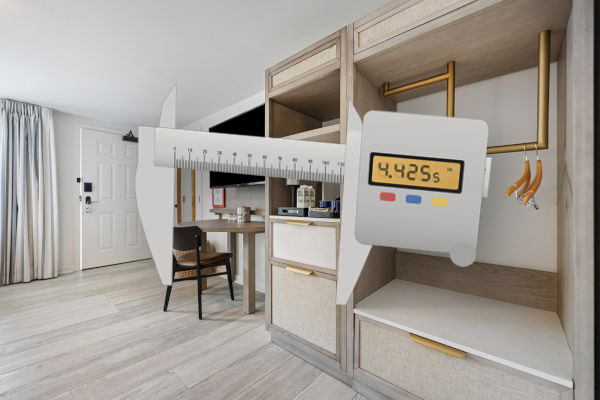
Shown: 4.4255
